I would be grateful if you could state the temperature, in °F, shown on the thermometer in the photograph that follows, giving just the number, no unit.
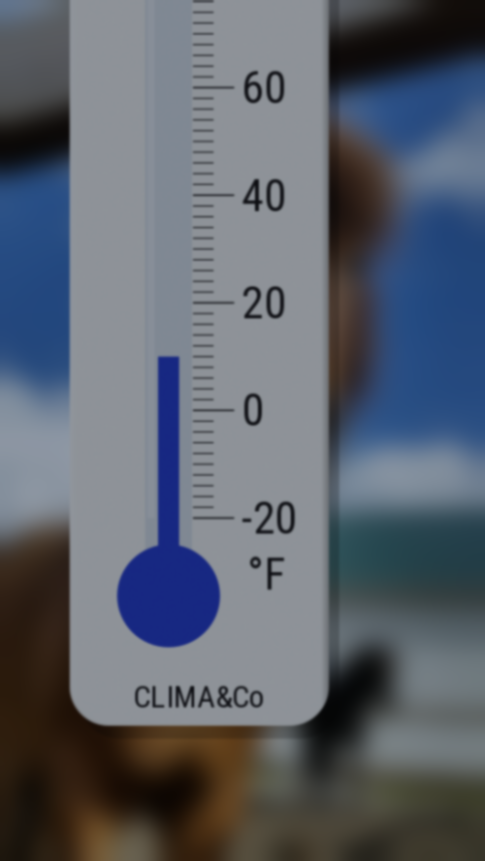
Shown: 10
